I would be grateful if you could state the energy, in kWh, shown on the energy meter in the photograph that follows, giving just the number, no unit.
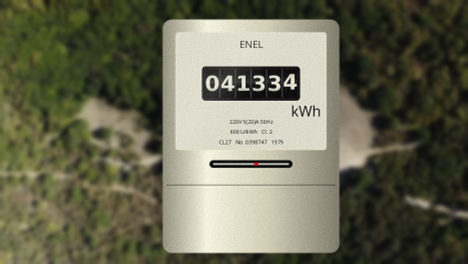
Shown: 41334
